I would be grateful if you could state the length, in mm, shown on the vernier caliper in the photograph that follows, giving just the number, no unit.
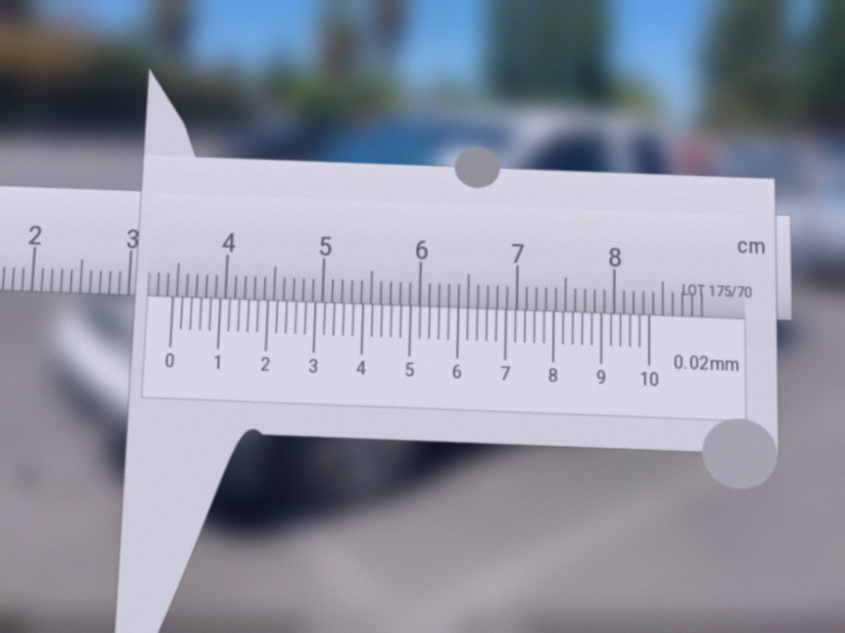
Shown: 34.6
